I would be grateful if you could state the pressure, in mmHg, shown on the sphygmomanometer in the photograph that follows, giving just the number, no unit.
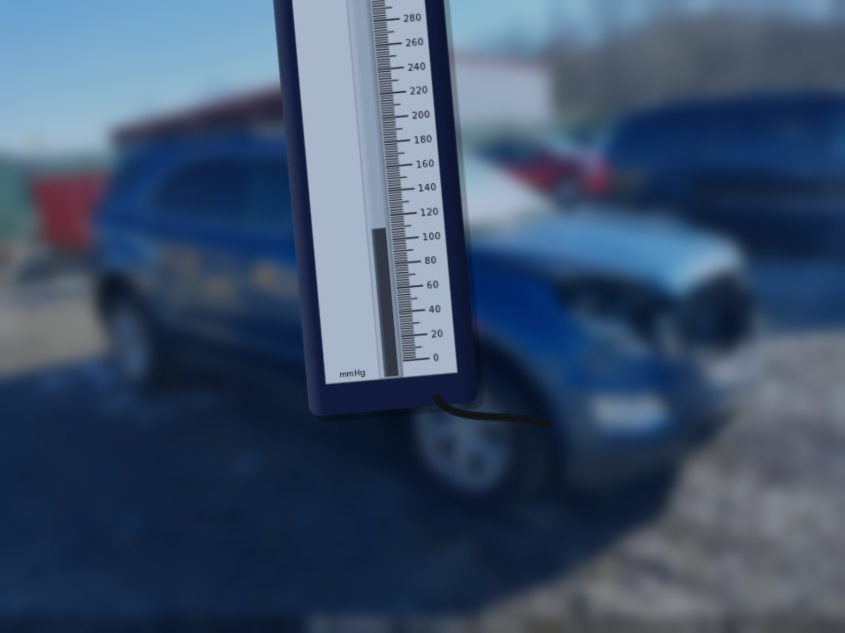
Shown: 110
